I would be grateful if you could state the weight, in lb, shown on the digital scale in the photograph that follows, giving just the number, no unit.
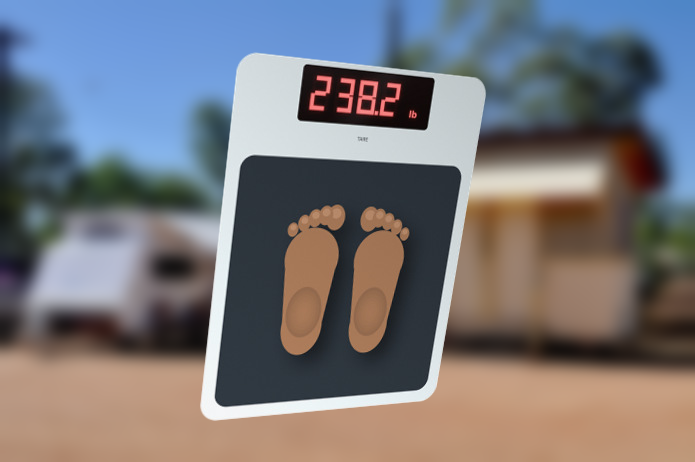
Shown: 238.2
